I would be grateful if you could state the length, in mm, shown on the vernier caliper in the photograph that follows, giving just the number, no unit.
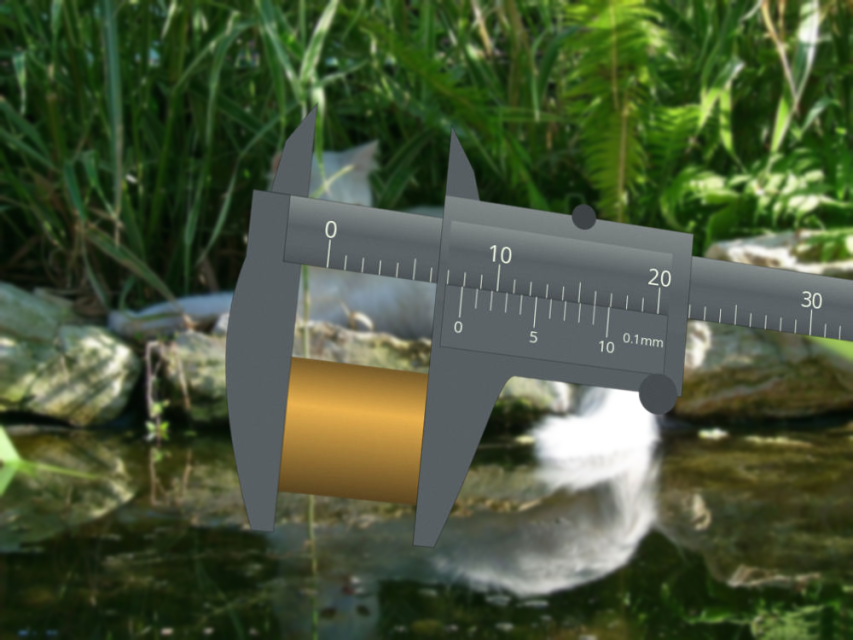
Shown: 7.9
